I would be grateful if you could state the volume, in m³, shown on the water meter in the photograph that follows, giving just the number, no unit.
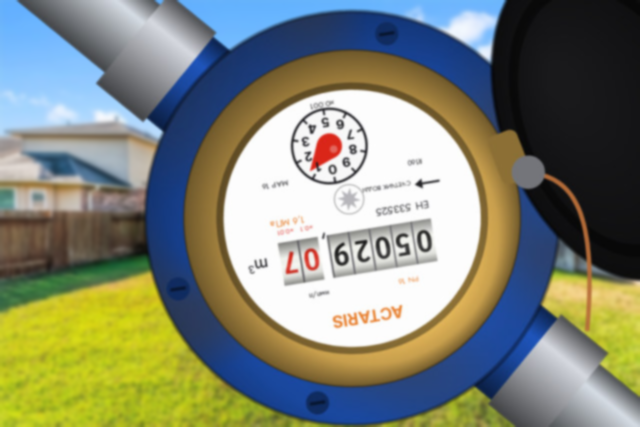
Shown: 5029.071
